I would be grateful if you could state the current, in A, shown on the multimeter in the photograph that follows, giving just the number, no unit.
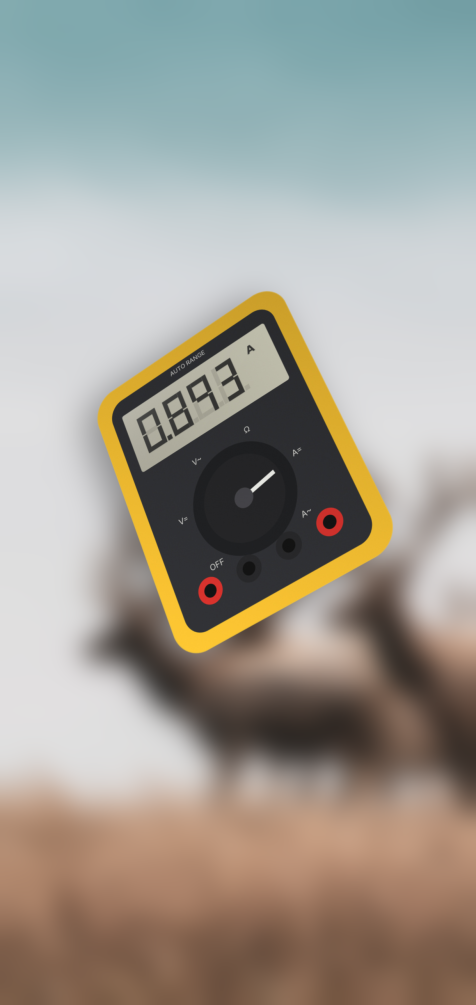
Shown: 0.893
